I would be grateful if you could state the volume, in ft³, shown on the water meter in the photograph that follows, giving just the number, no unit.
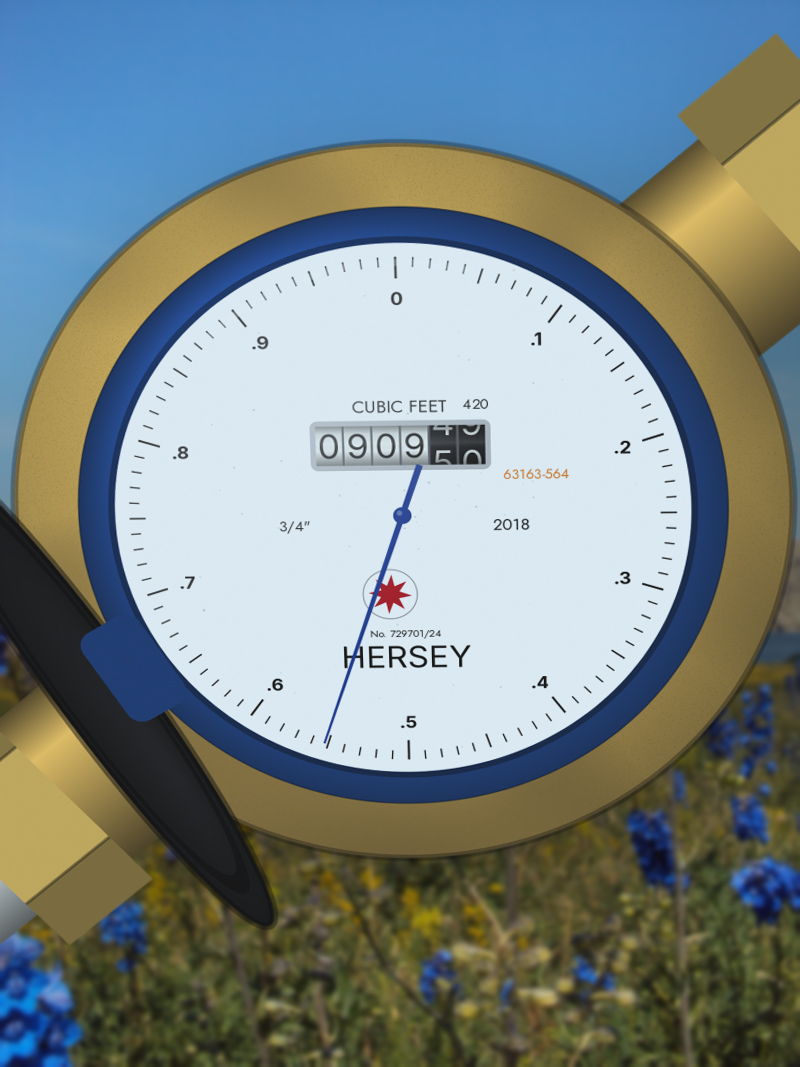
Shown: 90949.55
